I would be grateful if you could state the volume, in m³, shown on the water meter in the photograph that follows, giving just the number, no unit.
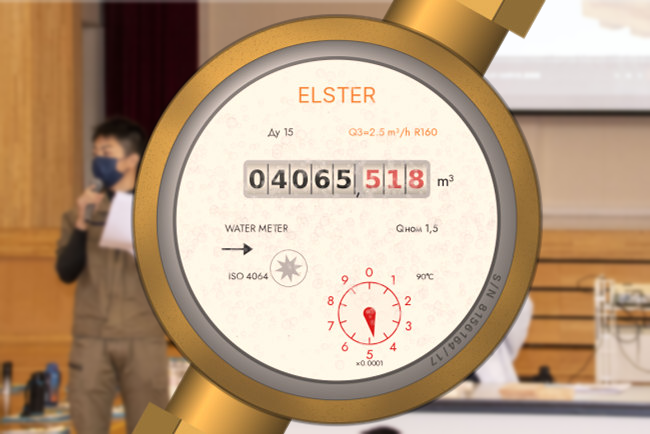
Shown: 4065.5184
